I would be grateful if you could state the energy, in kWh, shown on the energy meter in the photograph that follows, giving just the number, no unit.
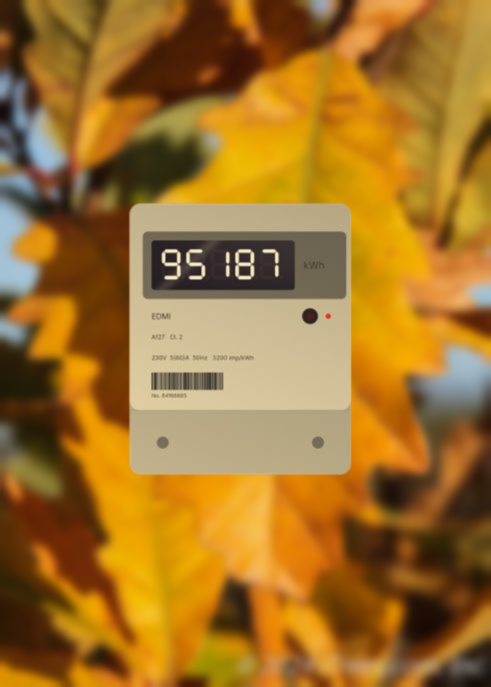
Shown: 95187
